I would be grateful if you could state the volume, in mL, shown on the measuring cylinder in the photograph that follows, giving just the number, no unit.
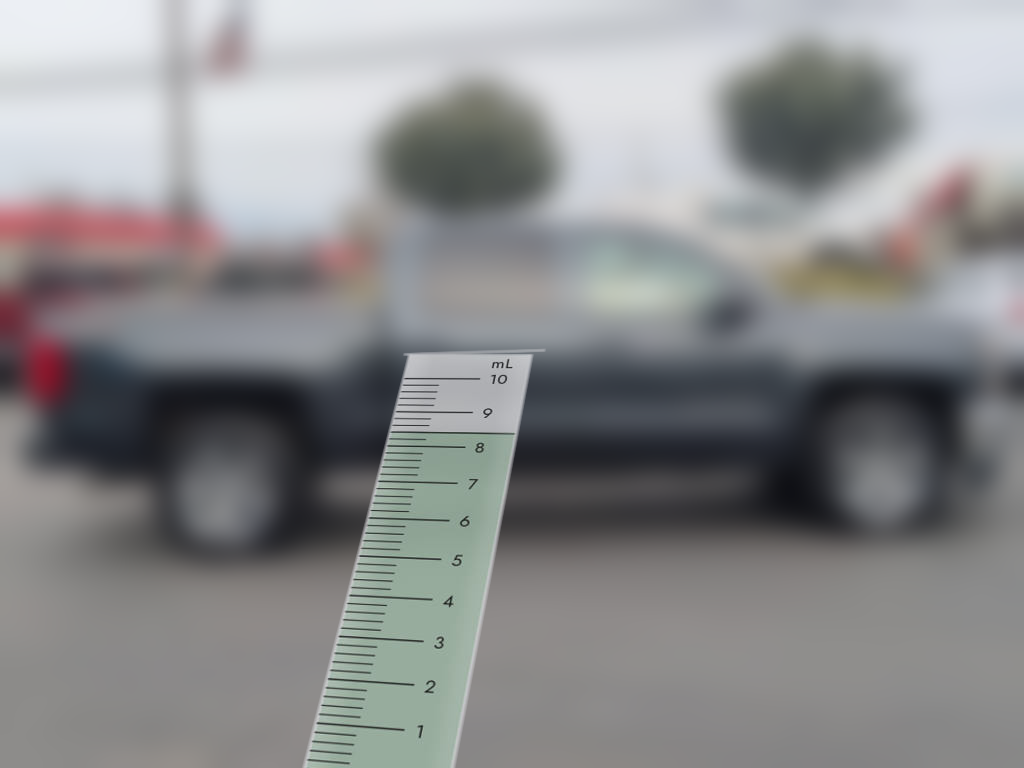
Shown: 8.4
